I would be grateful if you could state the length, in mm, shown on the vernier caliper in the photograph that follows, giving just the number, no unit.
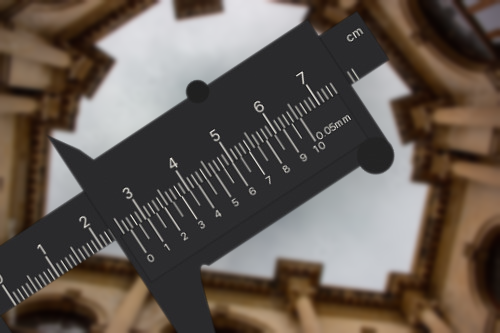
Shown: 26.5
